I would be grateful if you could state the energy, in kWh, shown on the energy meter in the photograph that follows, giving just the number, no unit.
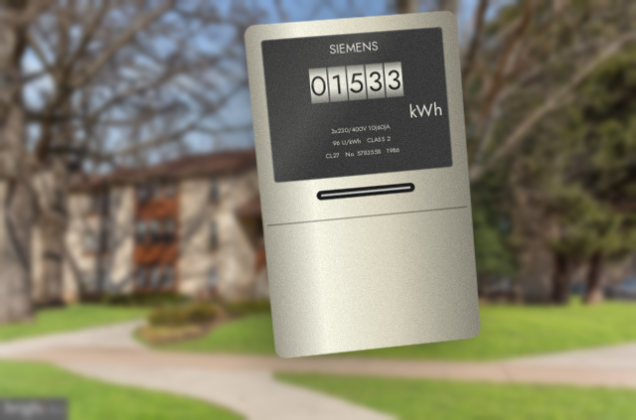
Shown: 1533
